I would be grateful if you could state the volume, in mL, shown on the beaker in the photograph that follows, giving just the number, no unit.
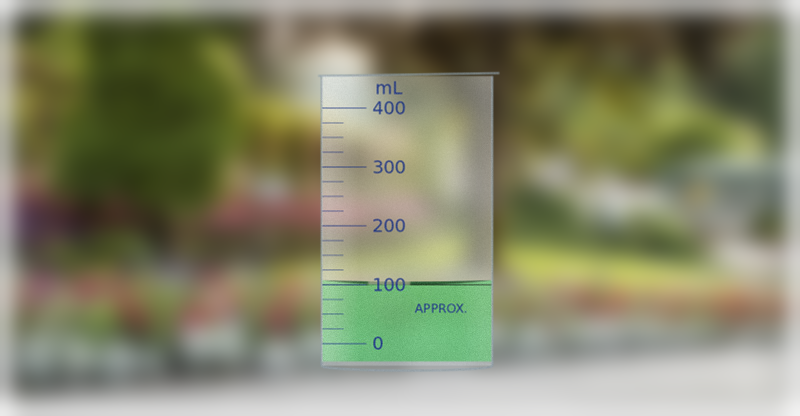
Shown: 100
